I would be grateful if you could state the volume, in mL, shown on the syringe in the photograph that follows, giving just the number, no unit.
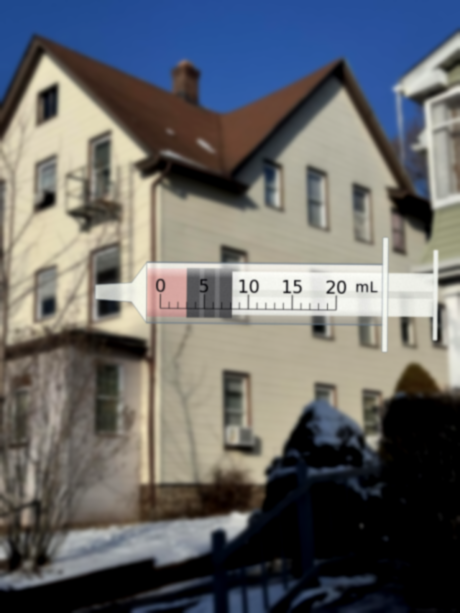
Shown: 3
